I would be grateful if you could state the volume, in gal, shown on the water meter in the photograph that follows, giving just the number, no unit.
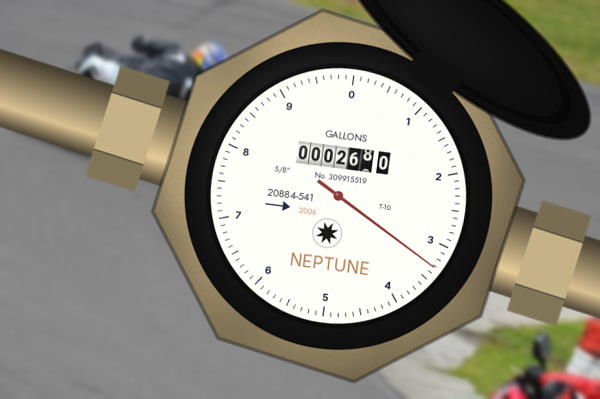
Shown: 2683.3
